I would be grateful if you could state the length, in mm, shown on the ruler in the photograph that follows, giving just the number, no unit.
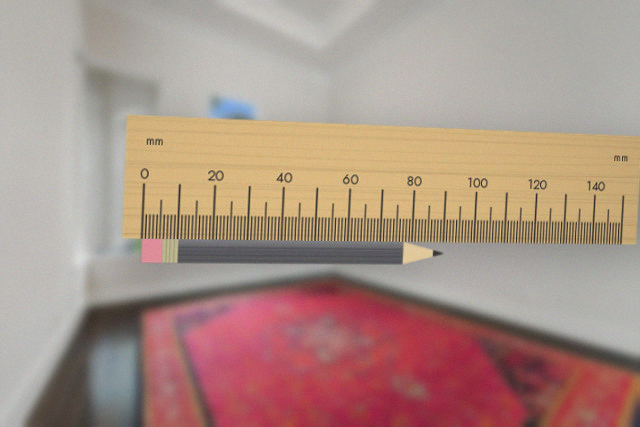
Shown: 90
